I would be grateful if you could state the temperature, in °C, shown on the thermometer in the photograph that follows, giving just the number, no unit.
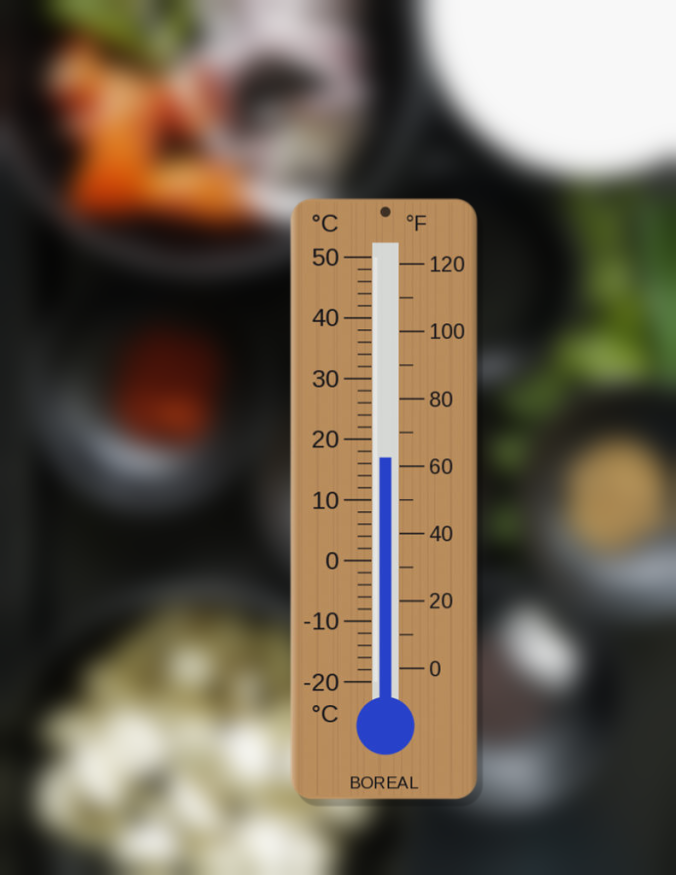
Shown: 17
